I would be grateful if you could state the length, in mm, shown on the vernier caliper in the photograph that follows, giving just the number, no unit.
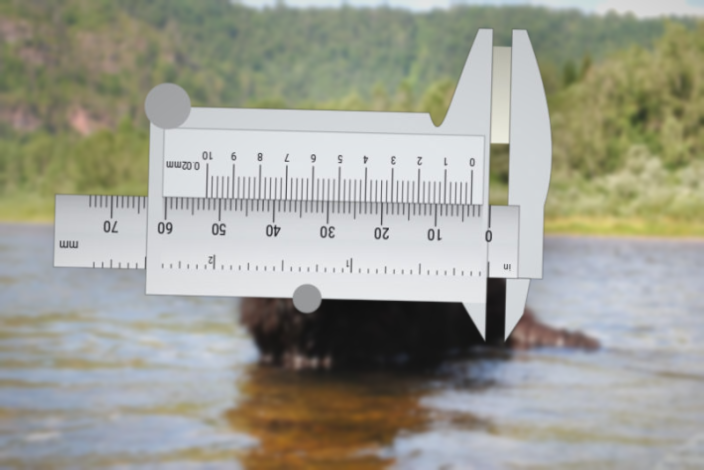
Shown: 3.5
